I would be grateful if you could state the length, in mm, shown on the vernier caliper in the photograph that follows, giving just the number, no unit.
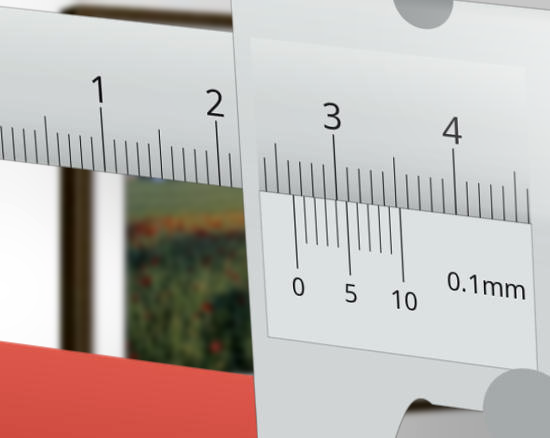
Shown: 26.3
